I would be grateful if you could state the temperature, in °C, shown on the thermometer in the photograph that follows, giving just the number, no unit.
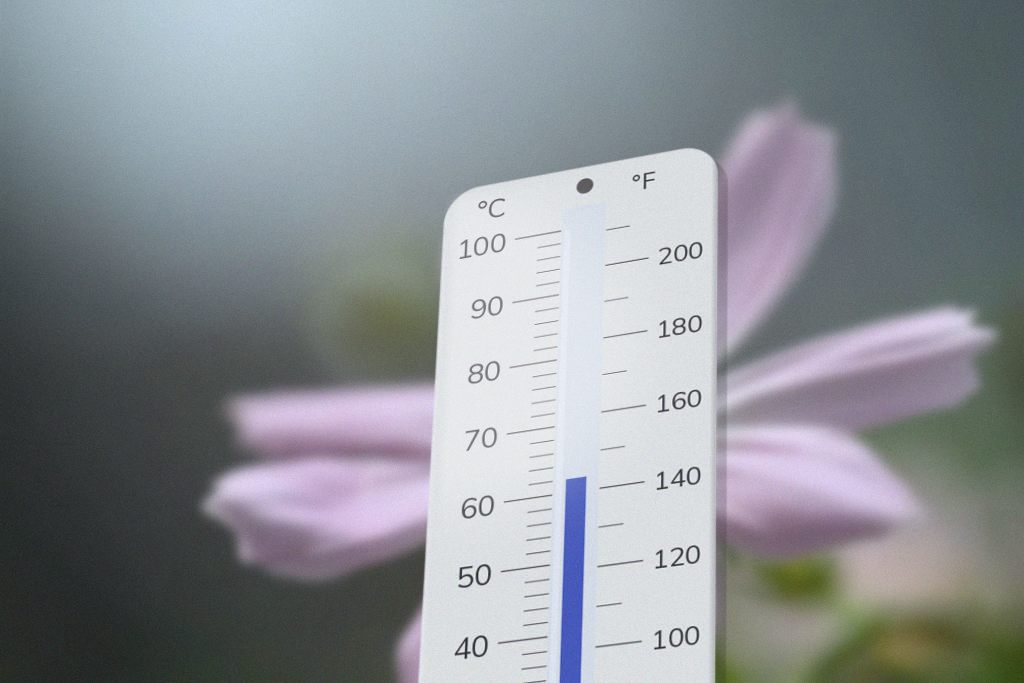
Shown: 62
